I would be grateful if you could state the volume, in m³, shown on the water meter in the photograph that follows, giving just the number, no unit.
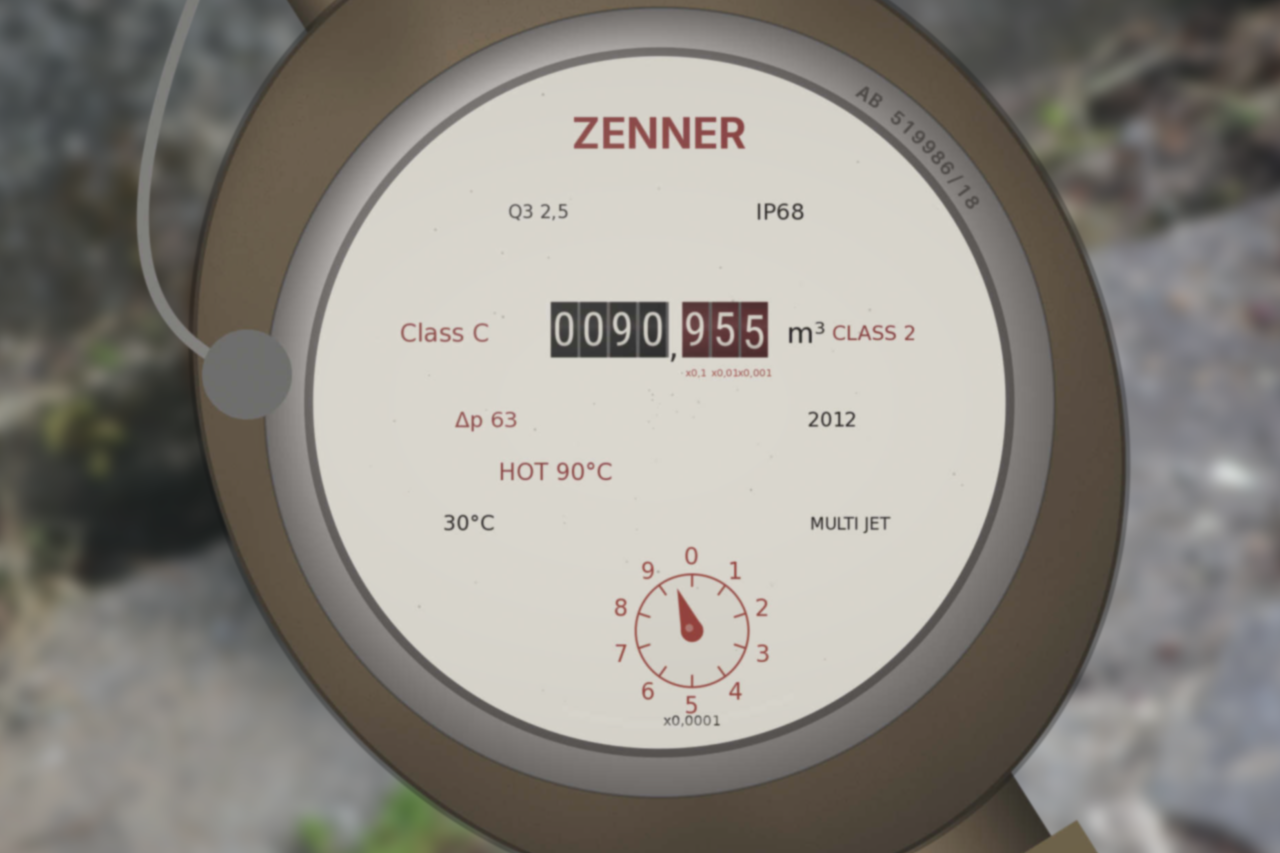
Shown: 90.9549
